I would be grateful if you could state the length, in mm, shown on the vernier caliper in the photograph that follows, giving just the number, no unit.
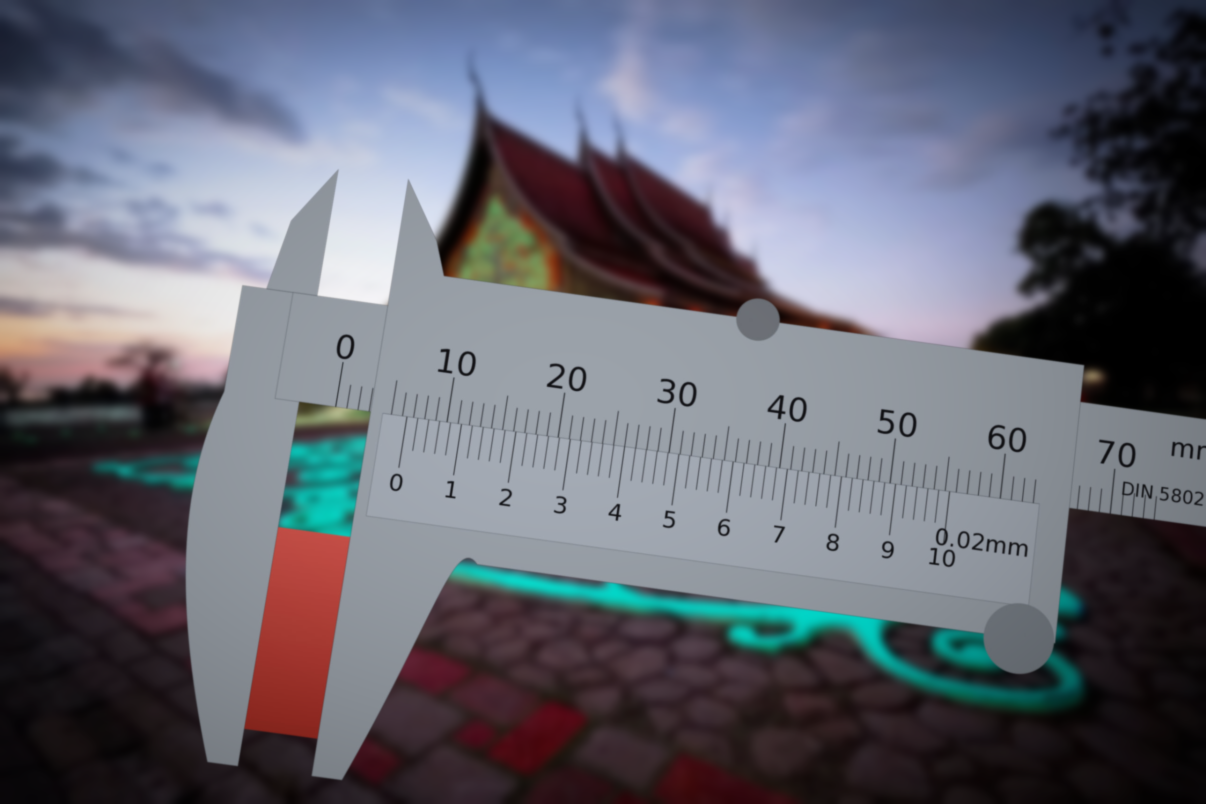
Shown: 6.4
